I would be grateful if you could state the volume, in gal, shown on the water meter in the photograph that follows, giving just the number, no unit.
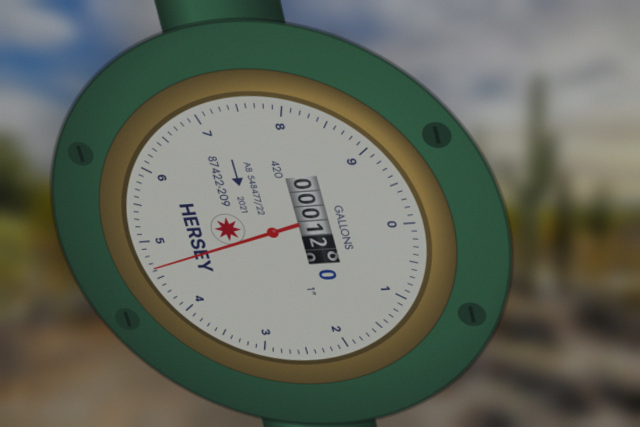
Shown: 1284.6
